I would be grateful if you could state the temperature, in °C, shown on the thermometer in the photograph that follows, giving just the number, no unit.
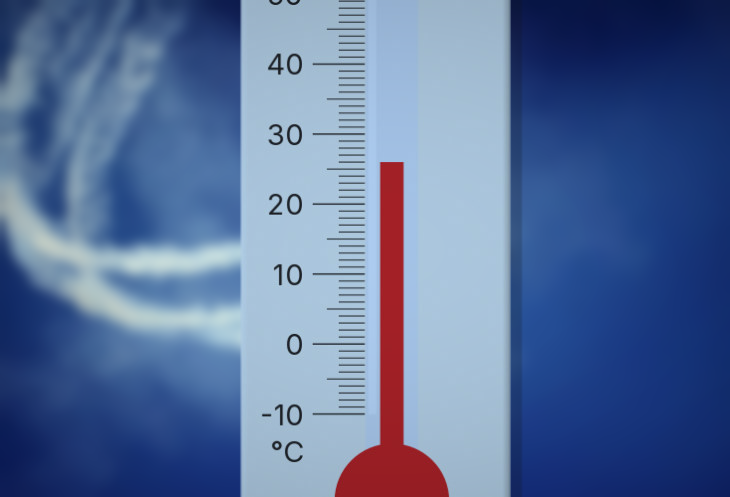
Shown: 26
